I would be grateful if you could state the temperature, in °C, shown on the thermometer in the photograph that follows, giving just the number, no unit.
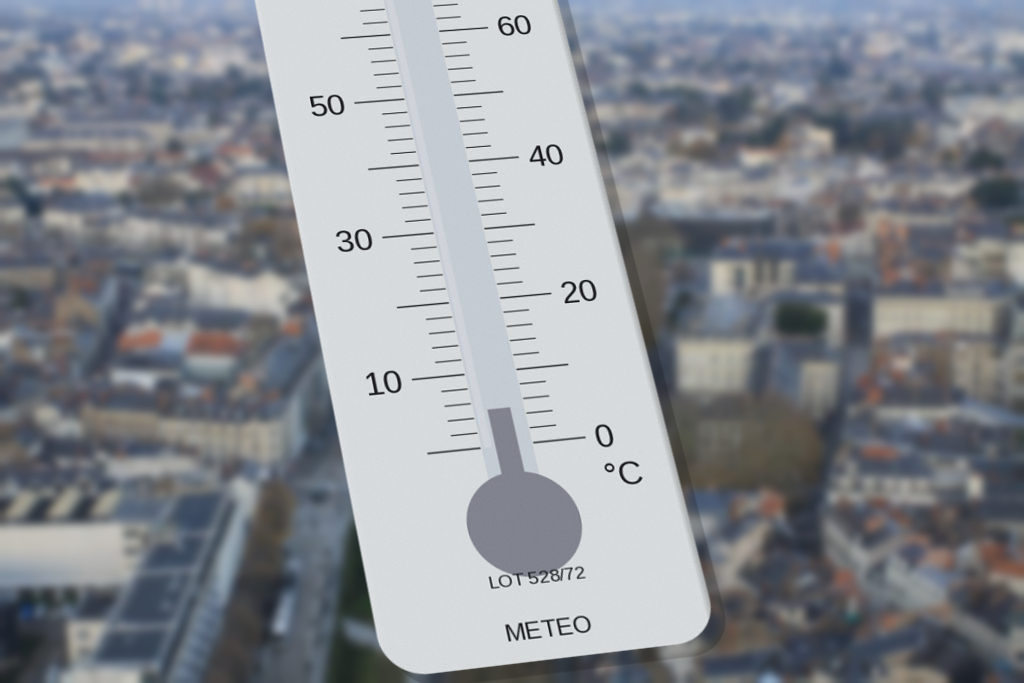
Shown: 5
